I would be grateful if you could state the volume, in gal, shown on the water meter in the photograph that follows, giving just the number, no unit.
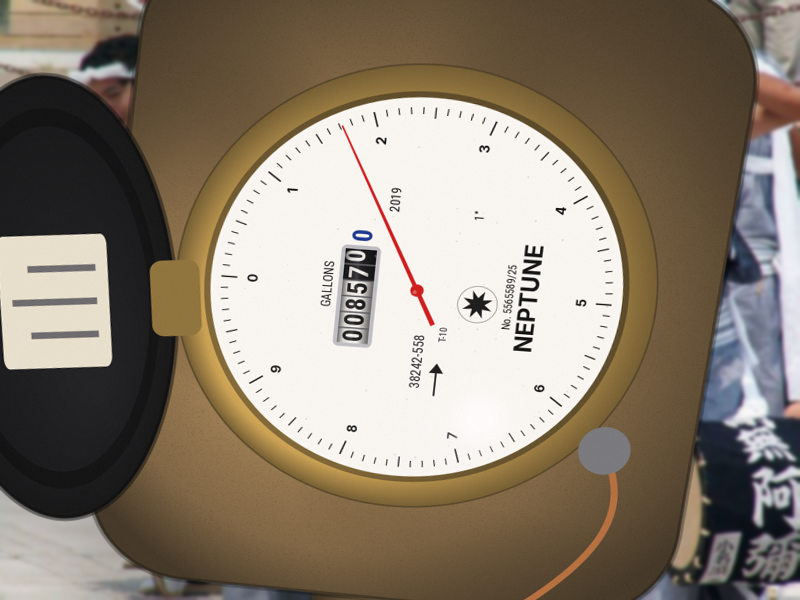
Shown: 85701.7
